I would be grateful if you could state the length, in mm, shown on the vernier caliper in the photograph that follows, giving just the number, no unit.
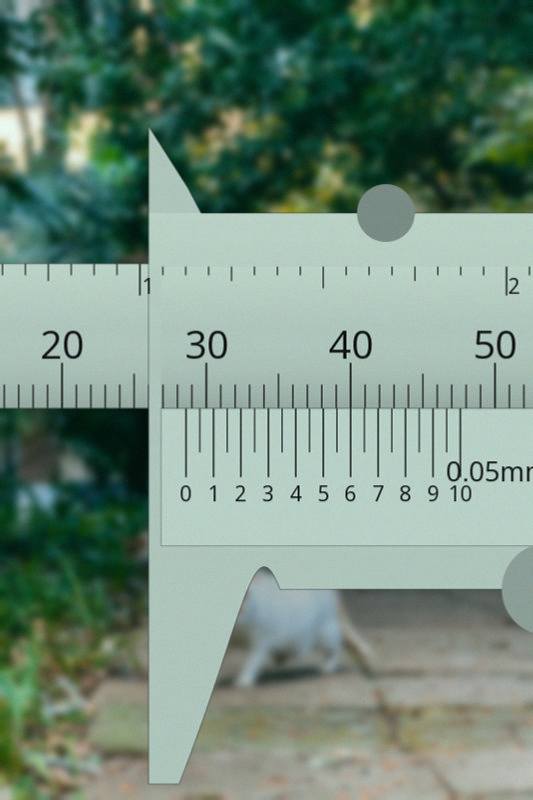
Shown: 28.6
